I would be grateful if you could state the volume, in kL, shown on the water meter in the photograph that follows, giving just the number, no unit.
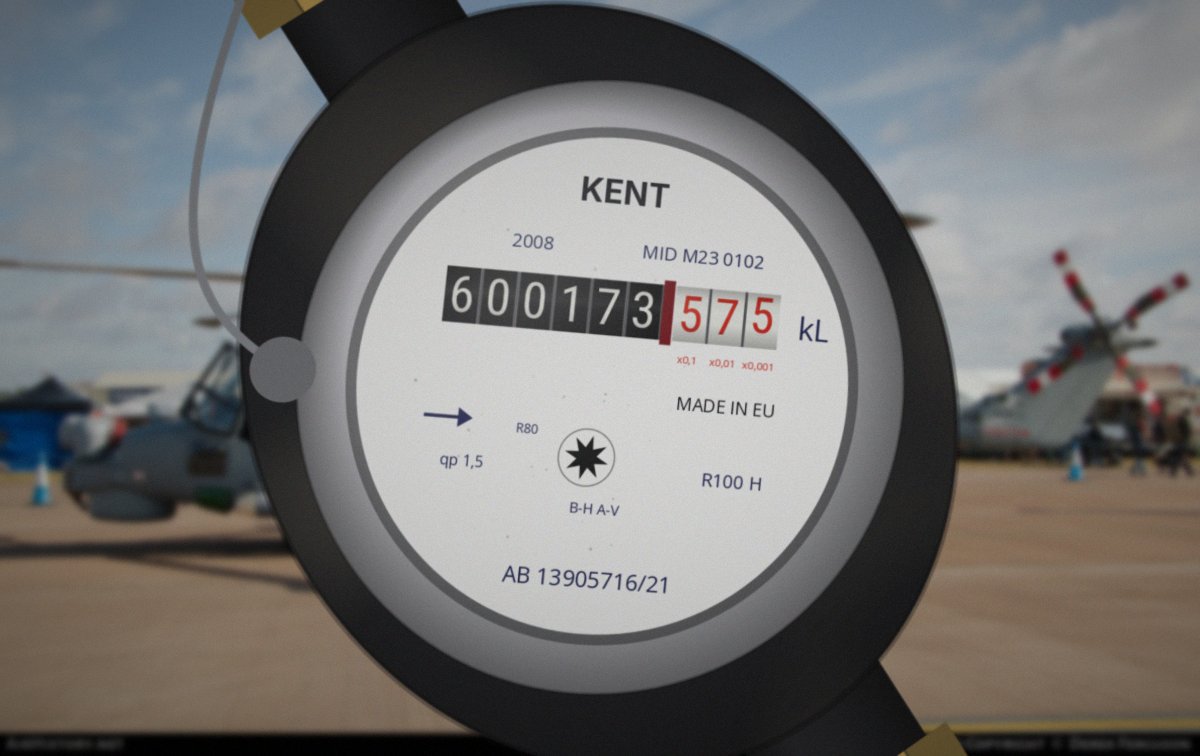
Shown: 600173.575
